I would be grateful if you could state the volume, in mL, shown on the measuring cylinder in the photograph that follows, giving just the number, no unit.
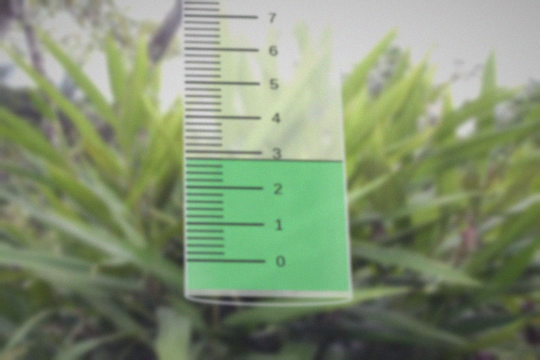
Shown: 2.8
